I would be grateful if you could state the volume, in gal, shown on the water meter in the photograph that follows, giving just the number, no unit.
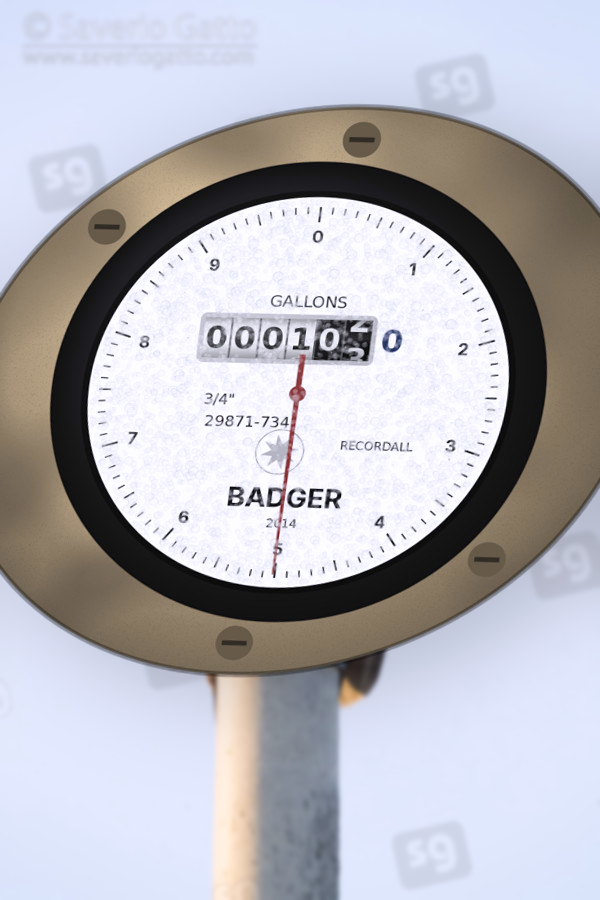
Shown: 1025.0
